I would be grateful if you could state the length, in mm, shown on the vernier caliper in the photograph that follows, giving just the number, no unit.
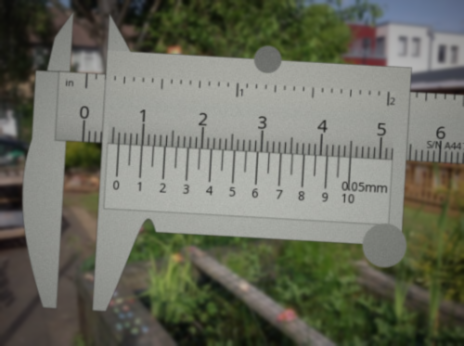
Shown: 6.0
